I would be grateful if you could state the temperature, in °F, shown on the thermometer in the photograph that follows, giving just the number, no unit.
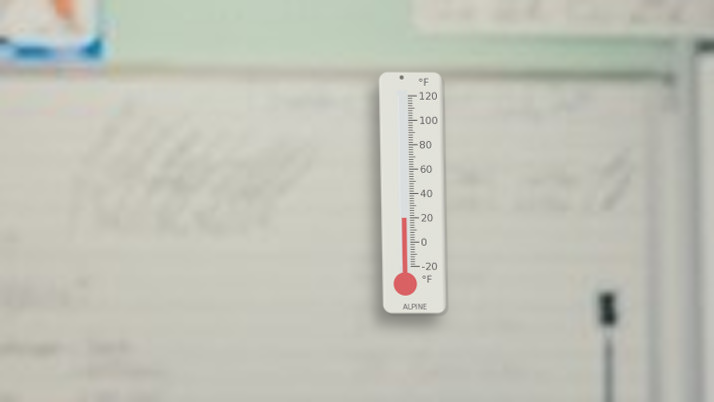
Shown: 20
